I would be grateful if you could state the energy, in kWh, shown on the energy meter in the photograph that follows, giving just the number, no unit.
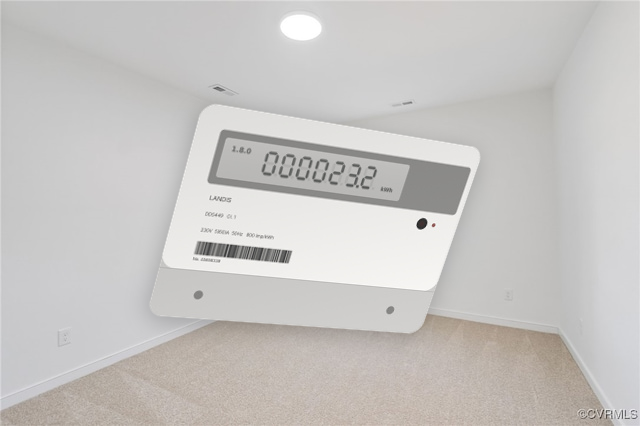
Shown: 23.2
